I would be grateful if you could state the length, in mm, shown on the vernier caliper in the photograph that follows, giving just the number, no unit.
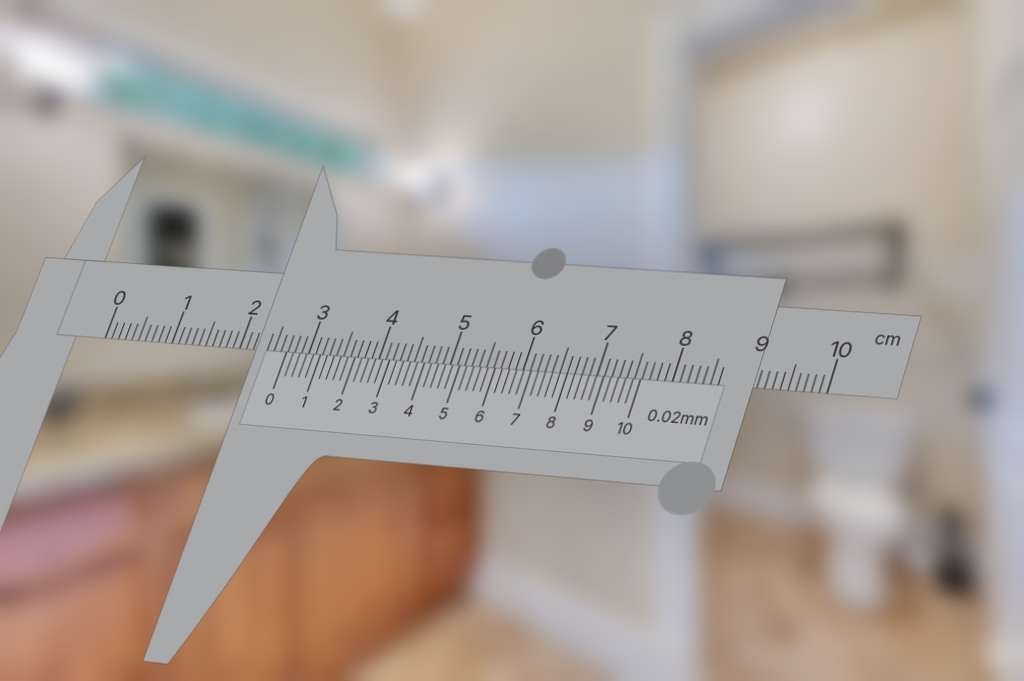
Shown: 26.8
